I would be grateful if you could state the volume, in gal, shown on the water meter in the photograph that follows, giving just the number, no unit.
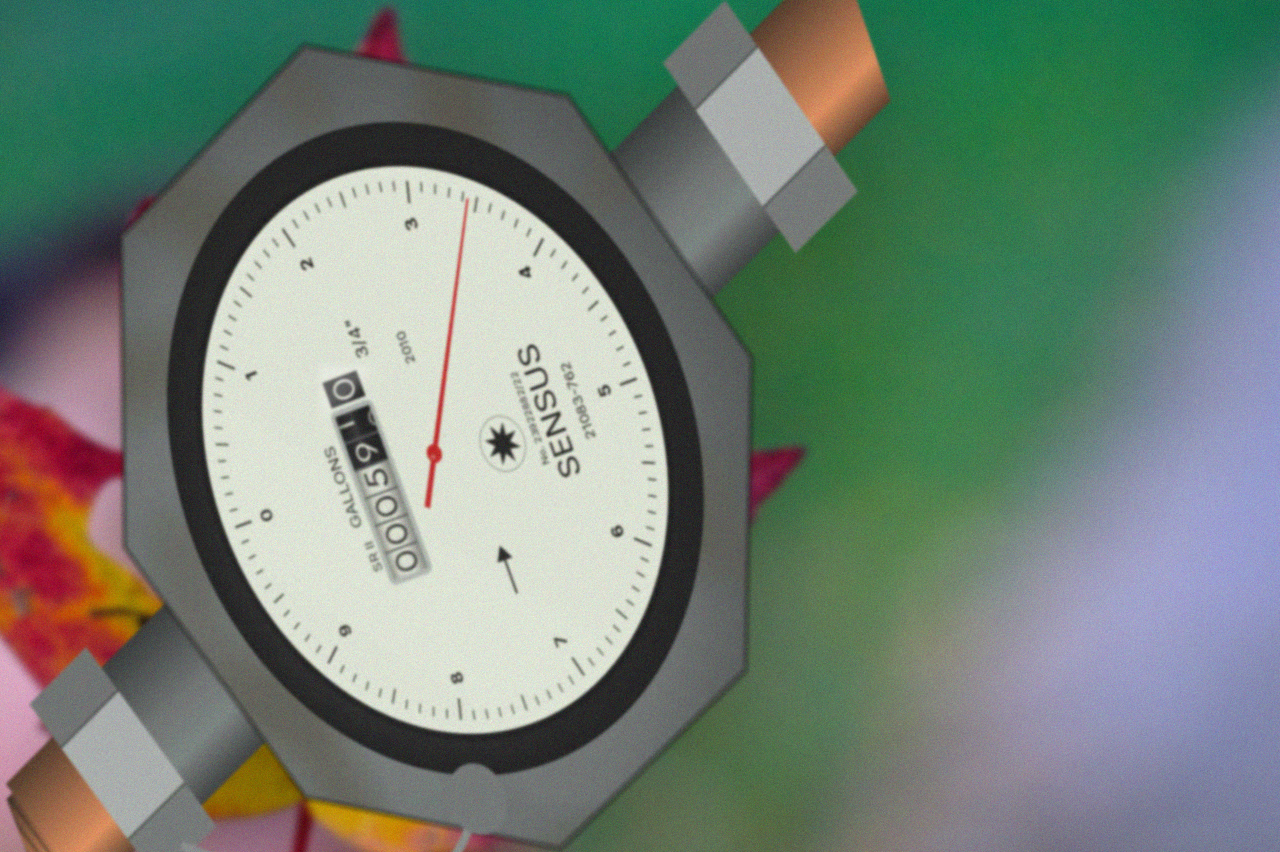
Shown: 5913.4
